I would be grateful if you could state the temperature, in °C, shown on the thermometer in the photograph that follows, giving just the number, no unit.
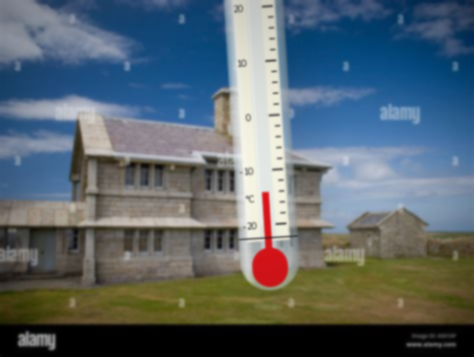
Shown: -14
